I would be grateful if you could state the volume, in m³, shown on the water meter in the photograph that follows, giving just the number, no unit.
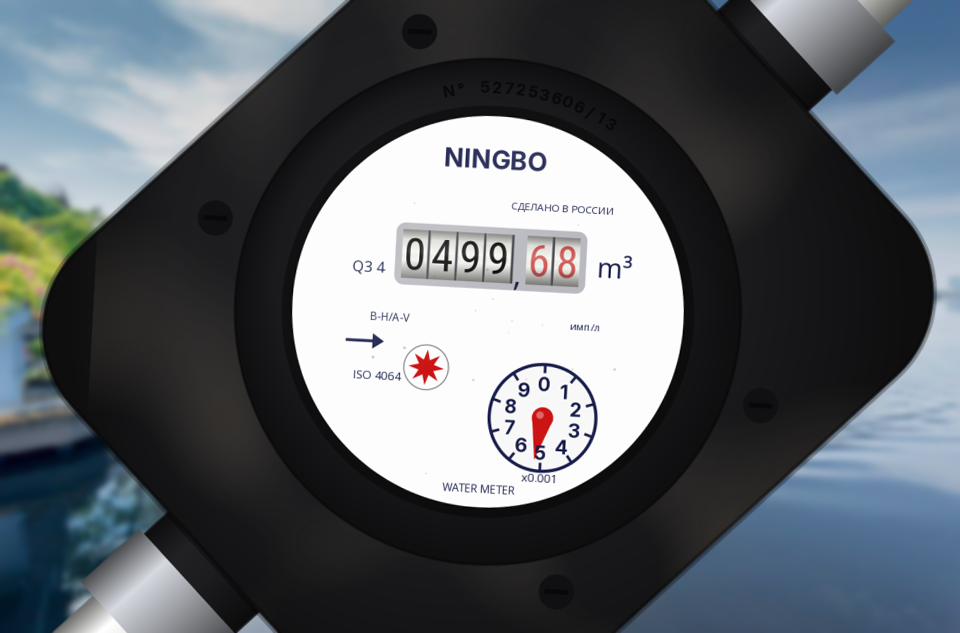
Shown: 499.685
